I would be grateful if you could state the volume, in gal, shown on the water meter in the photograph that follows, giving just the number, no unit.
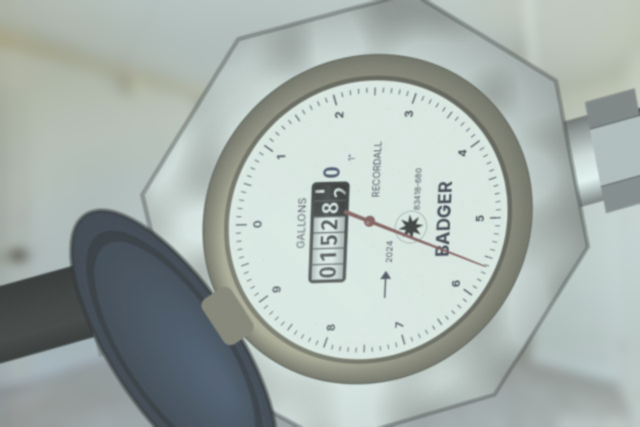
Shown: 152815.6
